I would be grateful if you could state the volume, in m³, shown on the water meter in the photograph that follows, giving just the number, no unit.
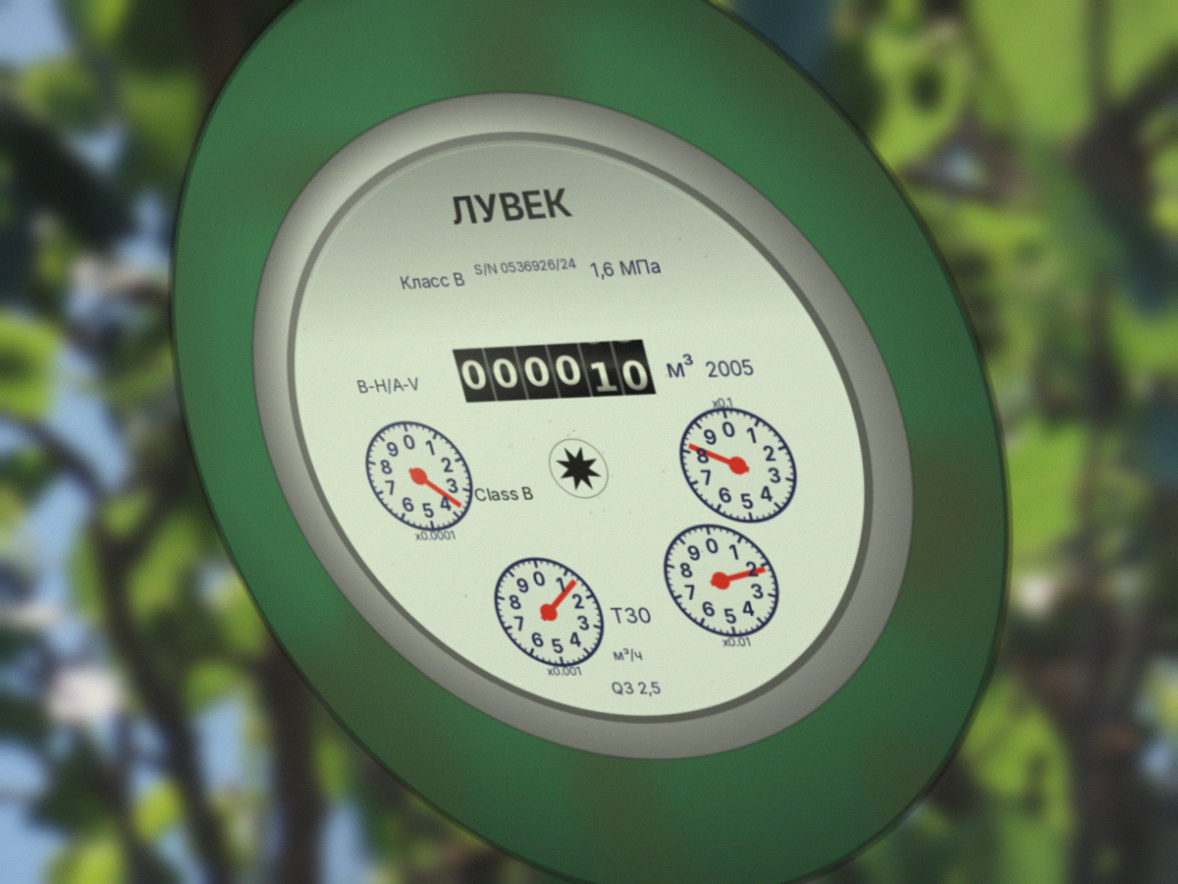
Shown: 9.8213
